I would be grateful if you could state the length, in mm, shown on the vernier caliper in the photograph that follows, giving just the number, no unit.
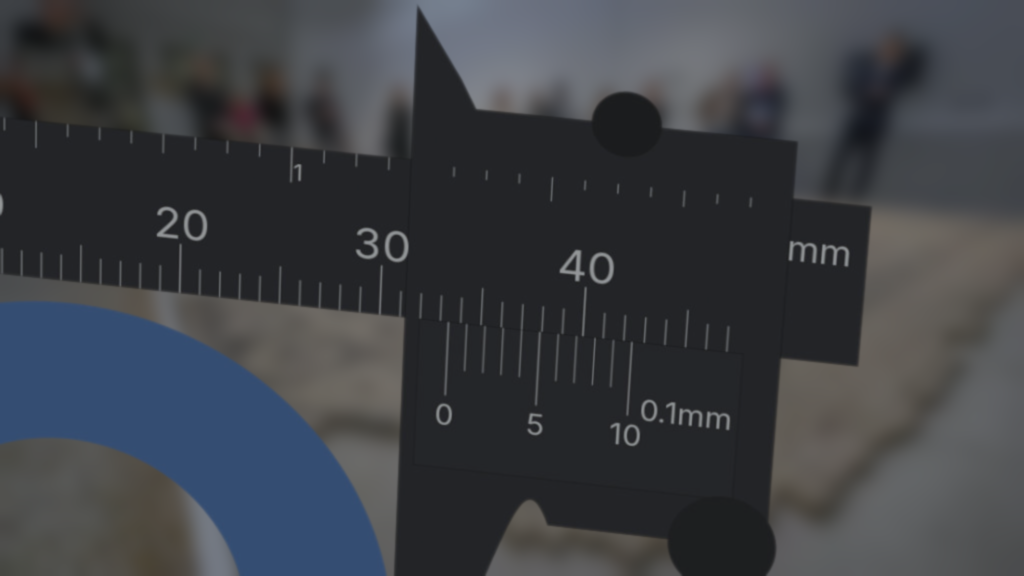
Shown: 33.4
